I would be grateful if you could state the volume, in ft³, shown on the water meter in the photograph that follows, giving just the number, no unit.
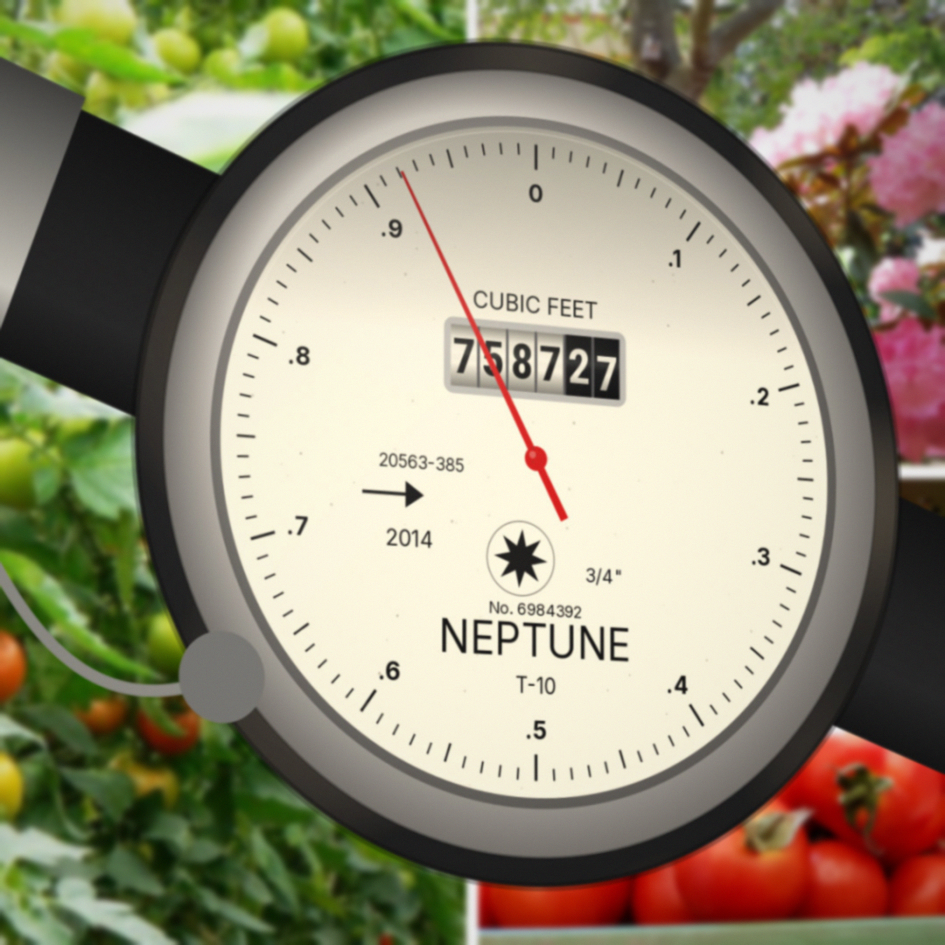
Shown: 758726.92
